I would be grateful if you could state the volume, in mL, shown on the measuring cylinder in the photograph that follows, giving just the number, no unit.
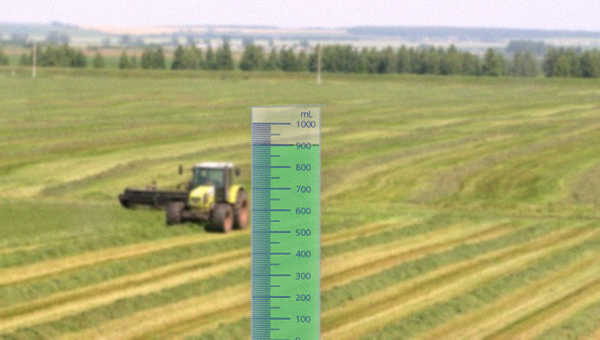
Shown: 900
